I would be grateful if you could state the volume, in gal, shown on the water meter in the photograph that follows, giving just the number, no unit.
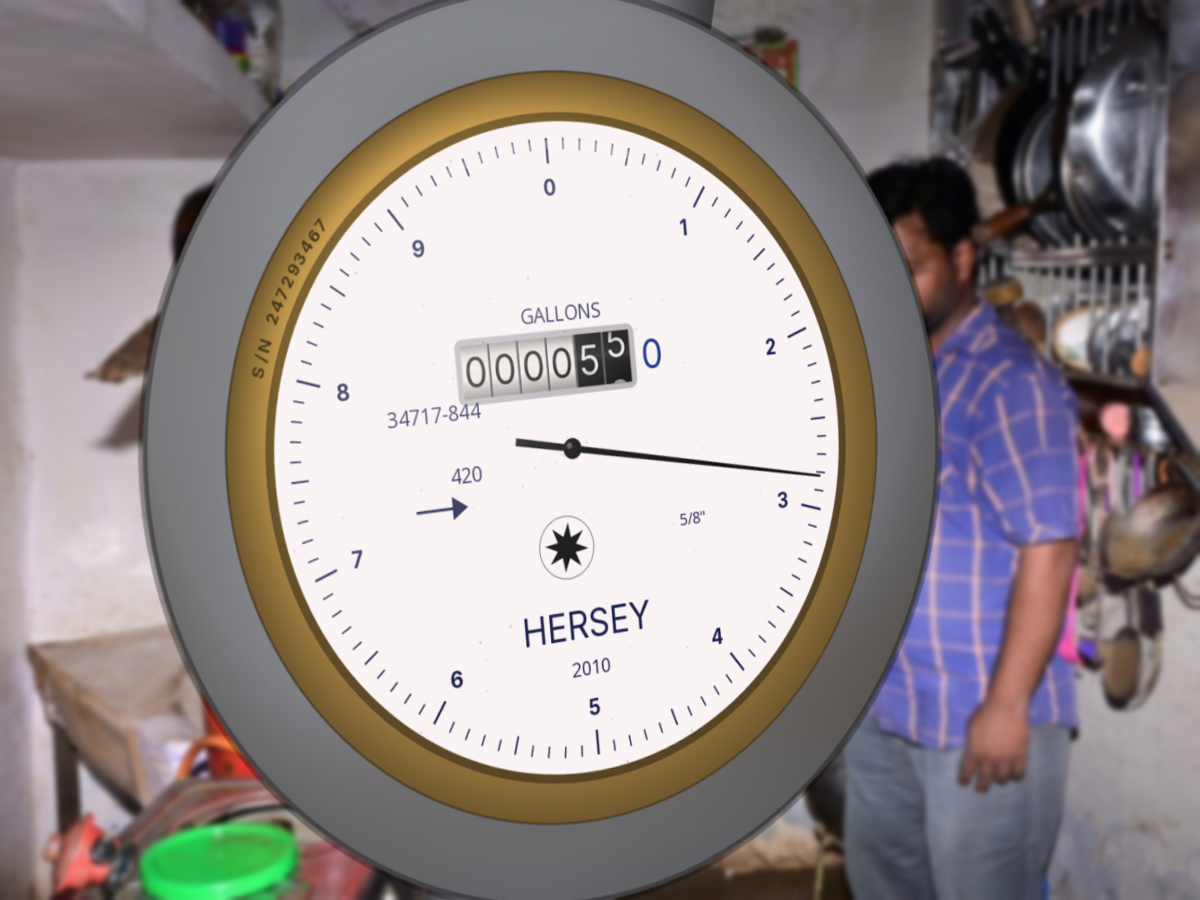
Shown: 552.8
